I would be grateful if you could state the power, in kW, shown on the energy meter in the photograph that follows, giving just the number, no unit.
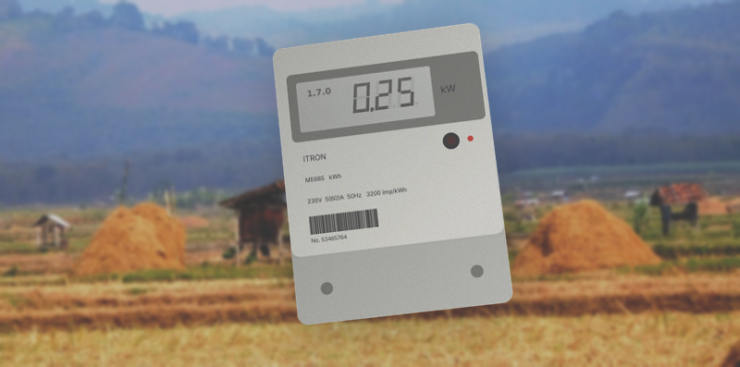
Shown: 0.25
